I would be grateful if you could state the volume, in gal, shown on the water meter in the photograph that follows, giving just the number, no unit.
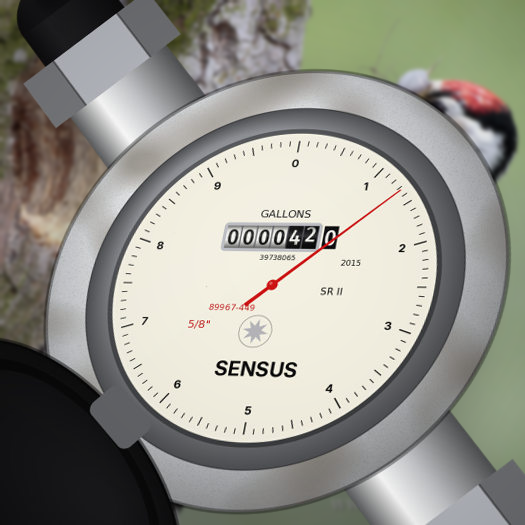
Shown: 421.3
